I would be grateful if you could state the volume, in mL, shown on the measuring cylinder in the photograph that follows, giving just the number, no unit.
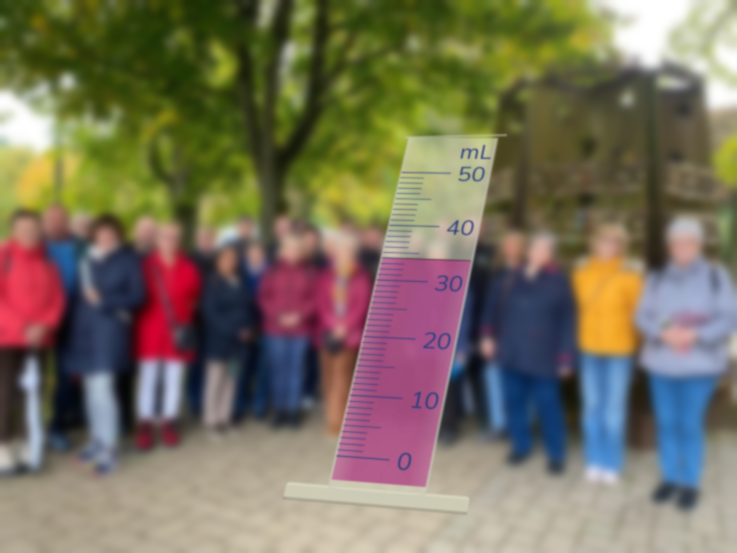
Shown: 34
